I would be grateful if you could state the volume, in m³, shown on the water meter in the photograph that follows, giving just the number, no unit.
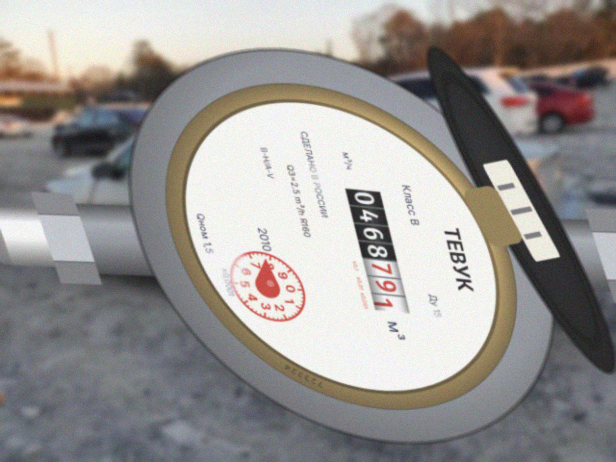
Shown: 468.7907
